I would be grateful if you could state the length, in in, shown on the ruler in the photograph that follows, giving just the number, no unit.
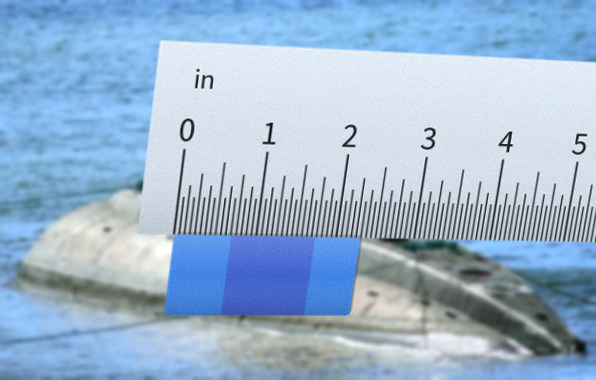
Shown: 2.3125
